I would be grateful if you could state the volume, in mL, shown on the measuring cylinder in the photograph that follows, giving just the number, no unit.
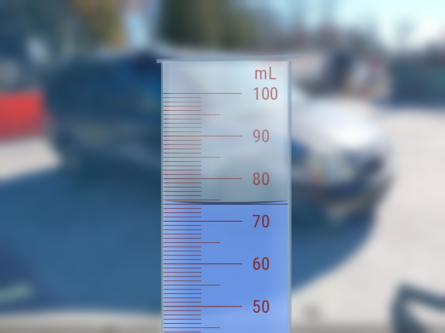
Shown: 74
